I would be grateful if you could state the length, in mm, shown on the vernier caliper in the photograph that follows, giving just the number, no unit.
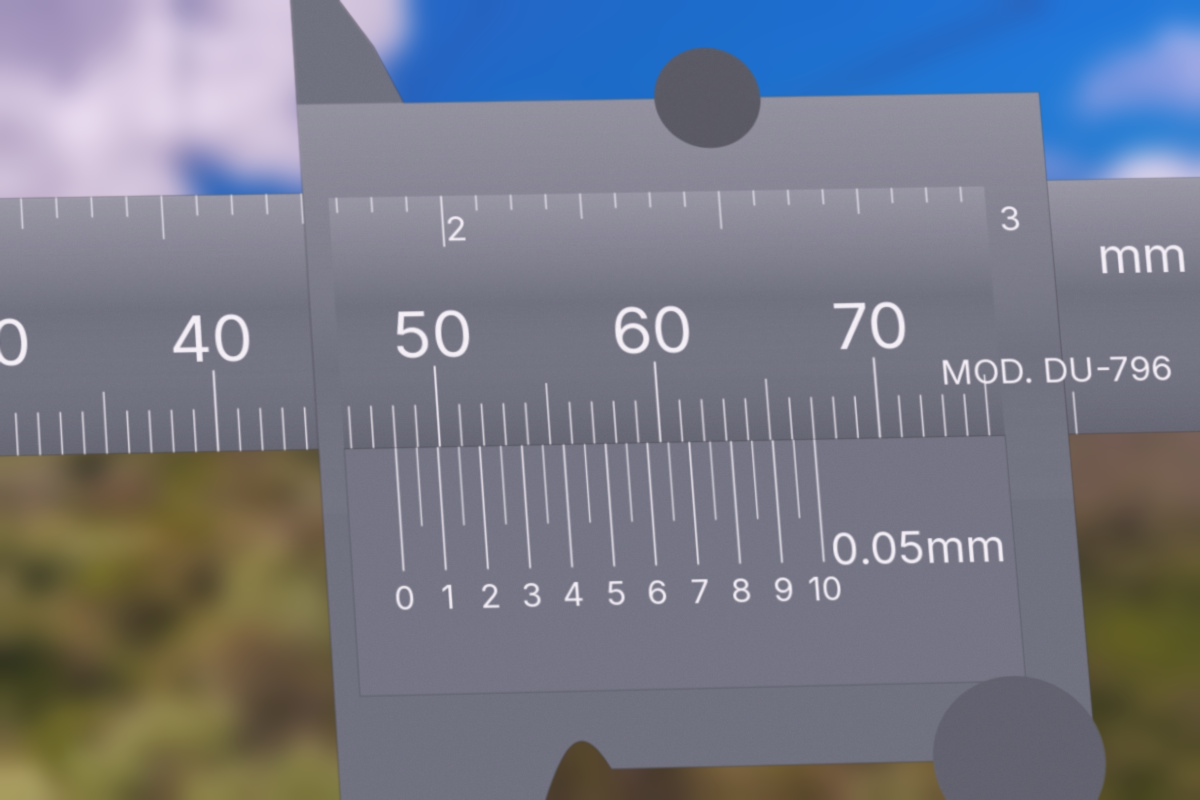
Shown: 48.0
